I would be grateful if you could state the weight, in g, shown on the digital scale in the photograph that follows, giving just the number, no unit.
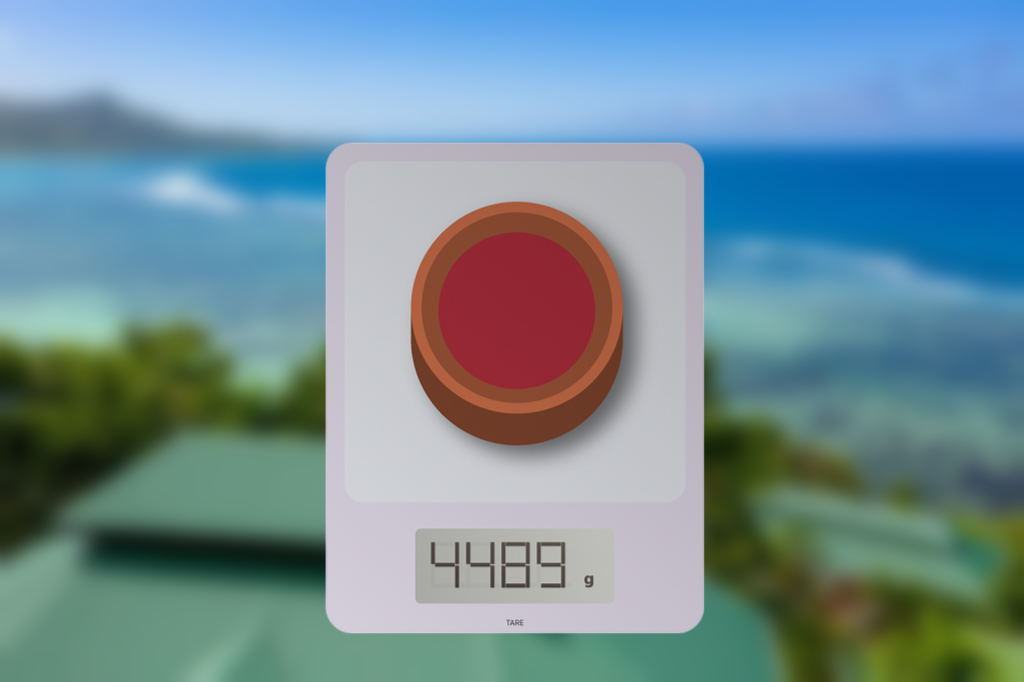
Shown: 4489
